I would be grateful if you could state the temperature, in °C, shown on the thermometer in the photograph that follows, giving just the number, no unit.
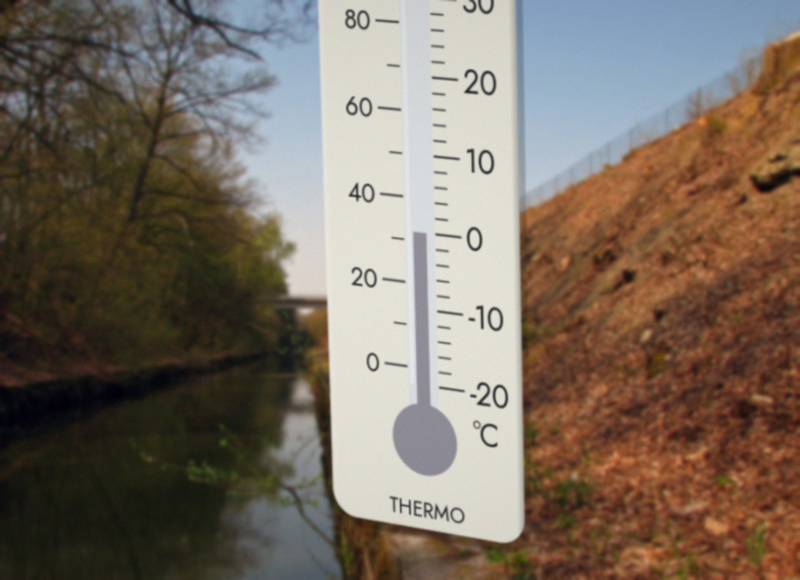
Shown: 0
